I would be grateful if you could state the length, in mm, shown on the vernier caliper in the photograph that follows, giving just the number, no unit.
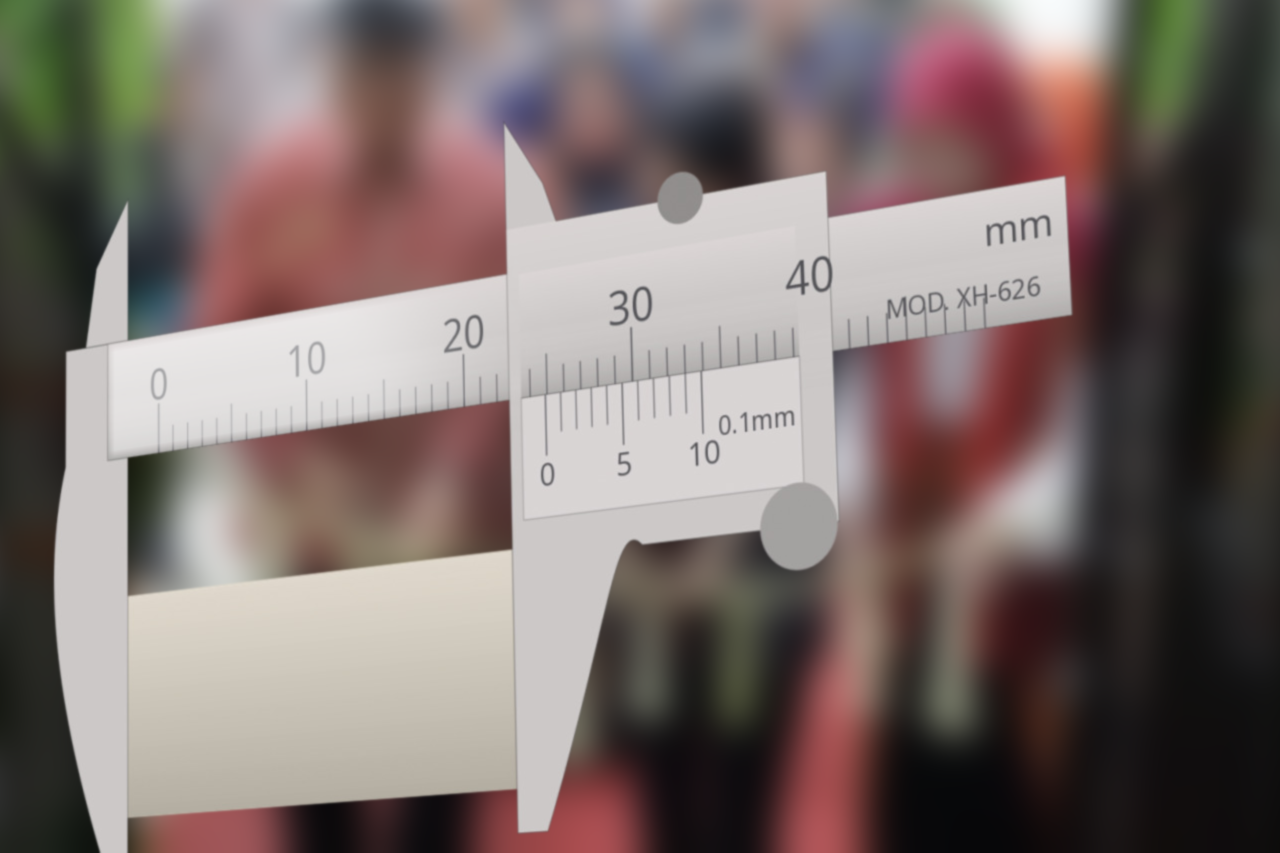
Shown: 24.9
